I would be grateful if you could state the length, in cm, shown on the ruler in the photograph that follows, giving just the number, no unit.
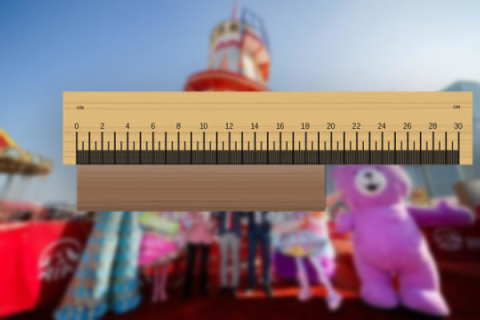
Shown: 19.5
